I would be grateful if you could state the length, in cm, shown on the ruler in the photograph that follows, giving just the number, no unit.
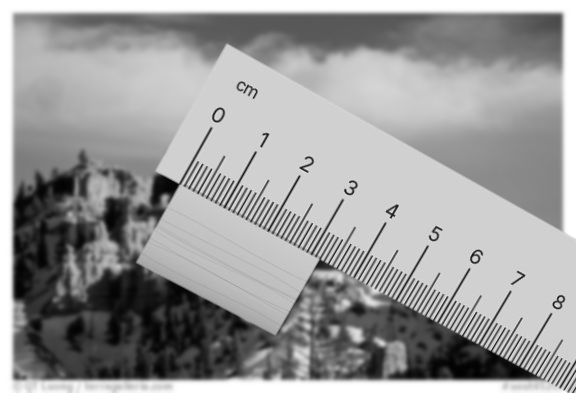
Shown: 3.2
